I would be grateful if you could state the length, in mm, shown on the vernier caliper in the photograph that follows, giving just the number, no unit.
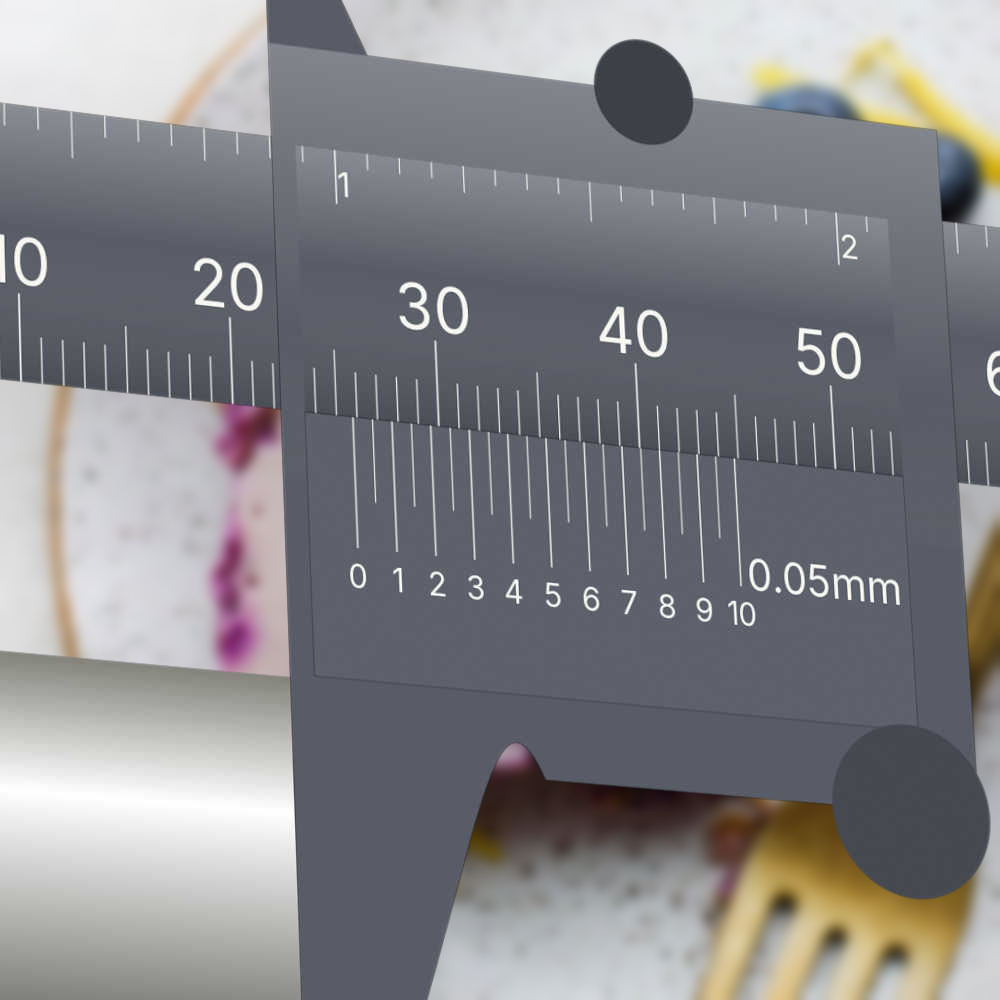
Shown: 25.8
